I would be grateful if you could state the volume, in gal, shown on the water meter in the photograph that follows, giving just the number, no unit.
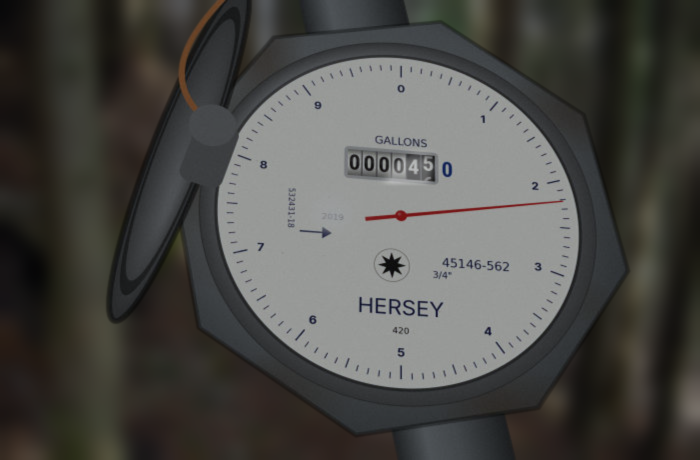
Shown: 452.2
